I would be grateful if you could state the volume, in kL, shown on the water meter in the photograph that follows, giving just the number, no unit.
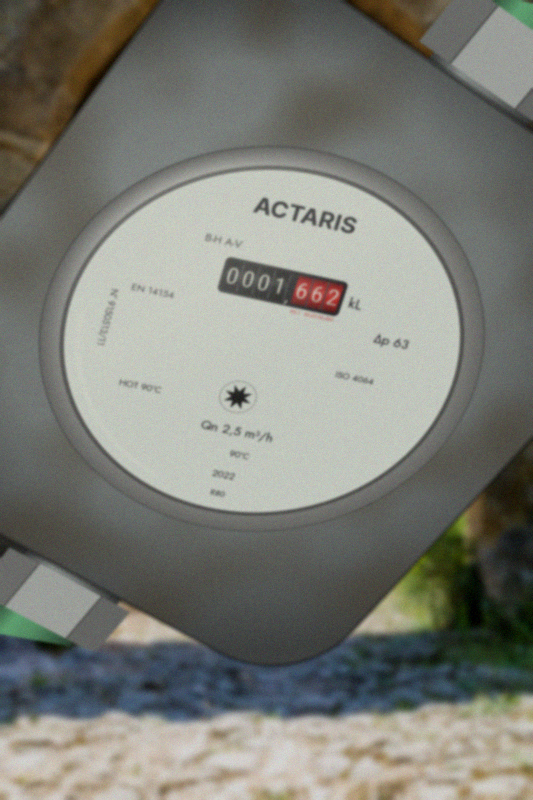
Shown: 1.662
